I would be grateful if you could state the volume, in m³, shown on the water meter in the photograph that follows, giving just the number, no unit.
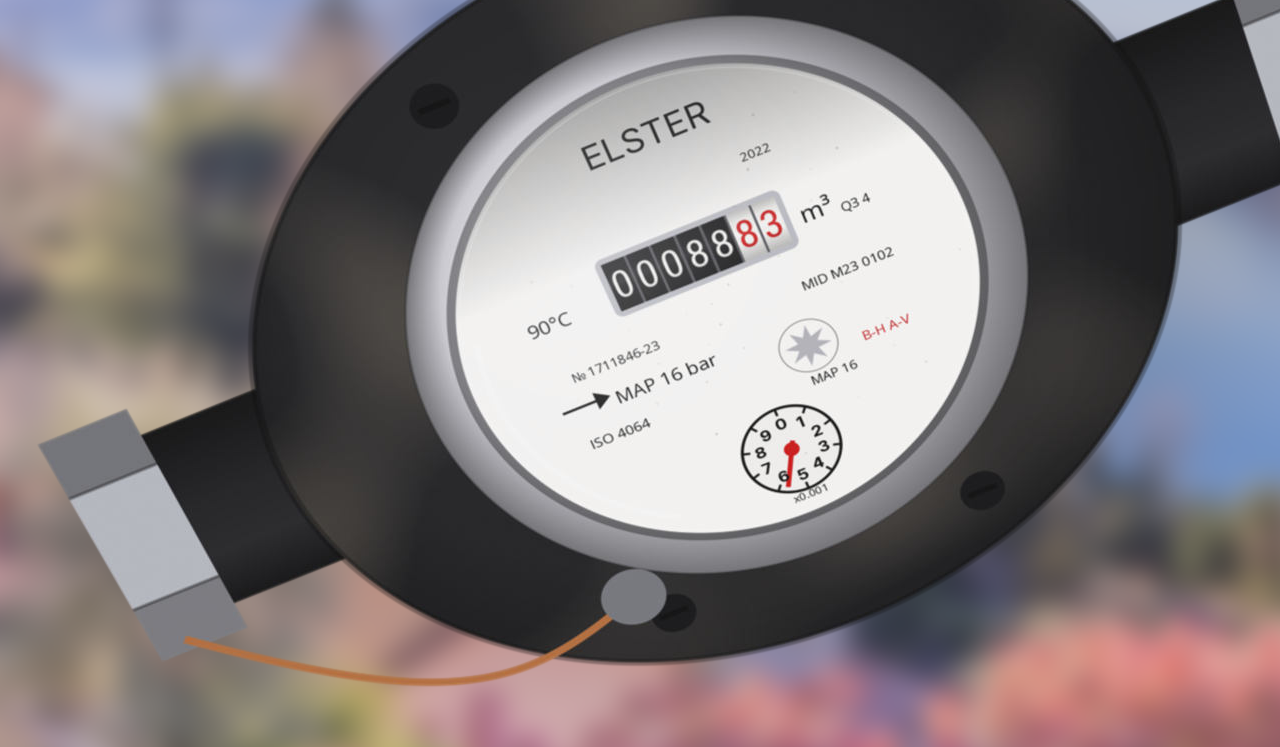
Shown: 88.835
